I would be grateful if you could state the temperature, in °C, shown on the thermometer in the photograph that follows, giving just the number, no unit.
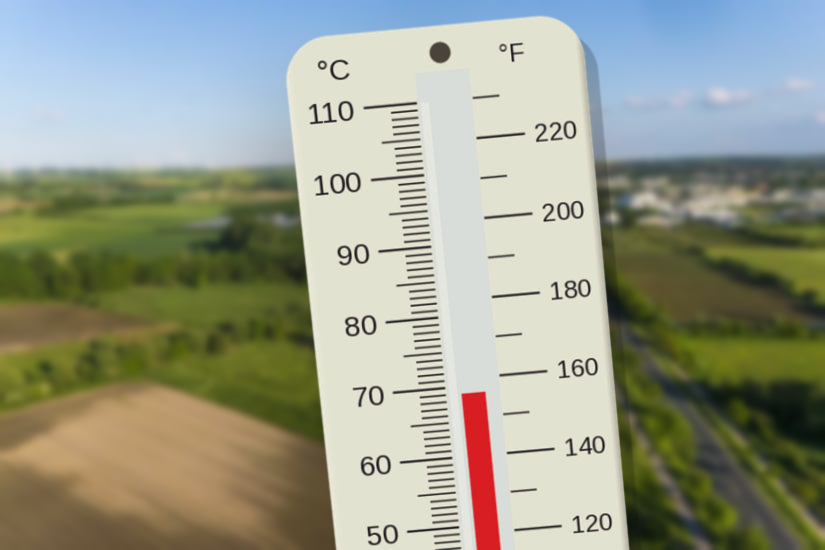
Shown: 69
